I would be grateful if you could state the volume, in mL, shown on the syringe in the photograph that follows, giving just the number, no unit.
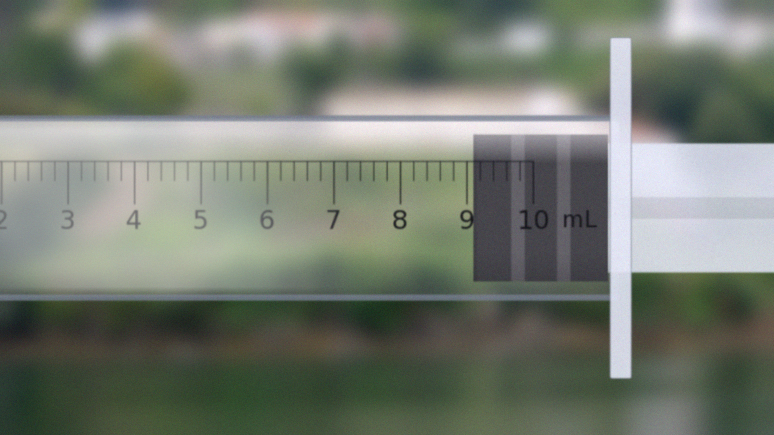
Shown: 9.1
